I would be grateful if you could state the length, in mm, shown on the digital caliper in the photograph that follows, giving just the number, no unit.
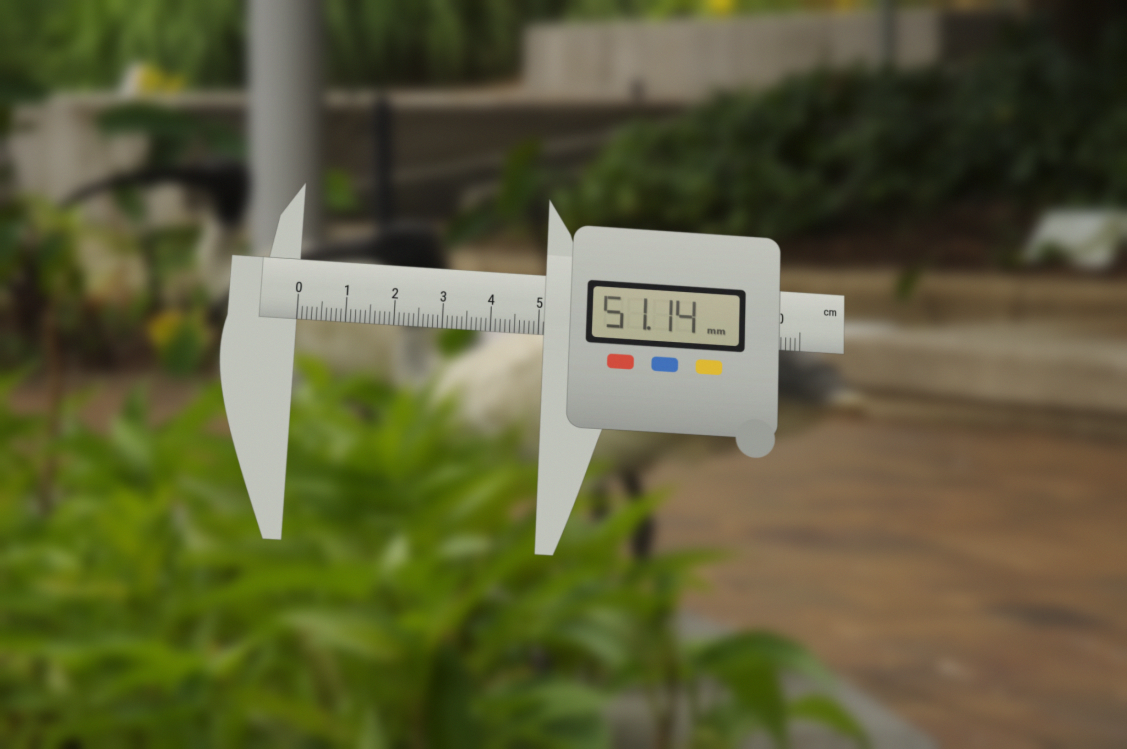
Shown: 51.14
